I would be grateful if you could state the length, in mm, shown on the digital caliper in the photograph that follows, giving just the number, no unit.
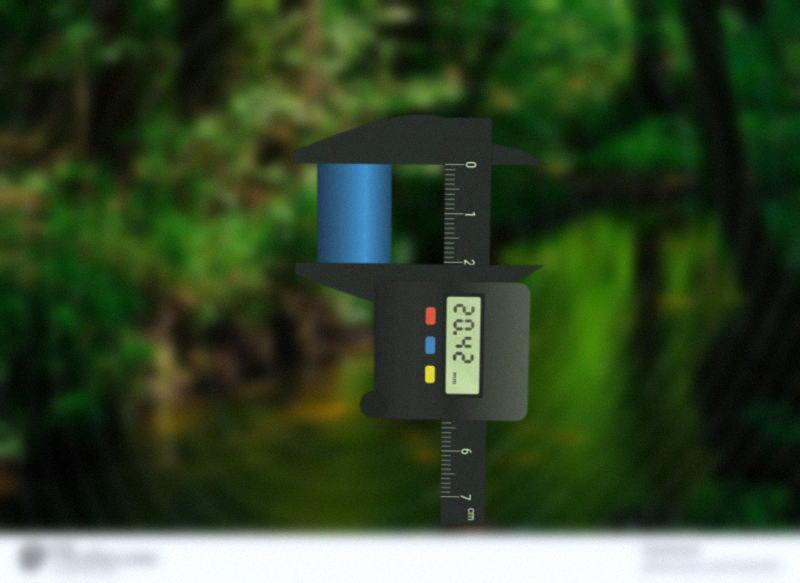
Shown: 20.42
